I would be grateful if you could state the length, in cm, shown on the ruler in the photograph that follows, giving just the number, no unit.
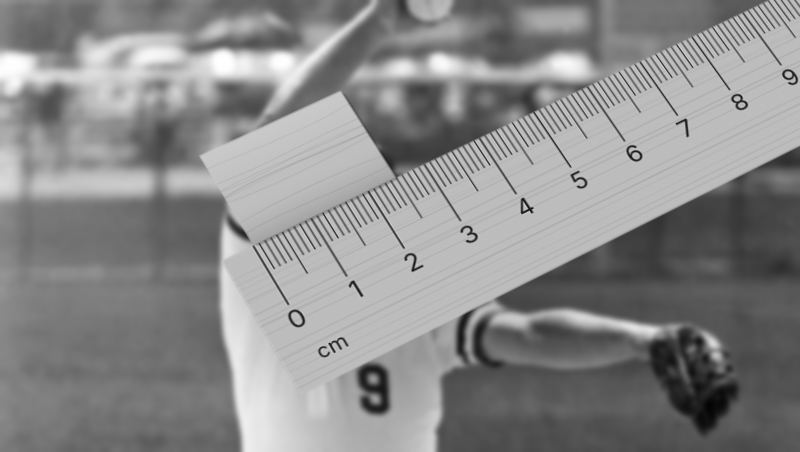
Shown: 2.5
